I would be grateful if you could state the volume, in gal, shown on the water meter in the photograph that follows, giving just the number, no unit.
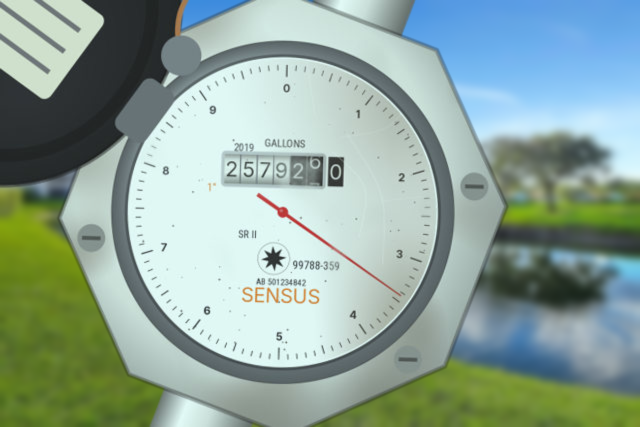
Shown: 2579263.4
